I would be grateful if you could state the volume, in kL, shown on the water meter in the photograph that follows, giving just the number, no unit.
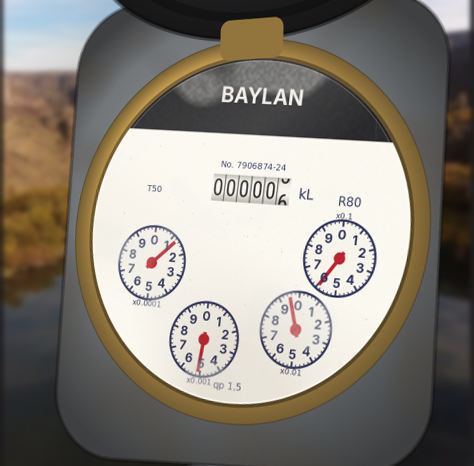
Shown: 5.5951
